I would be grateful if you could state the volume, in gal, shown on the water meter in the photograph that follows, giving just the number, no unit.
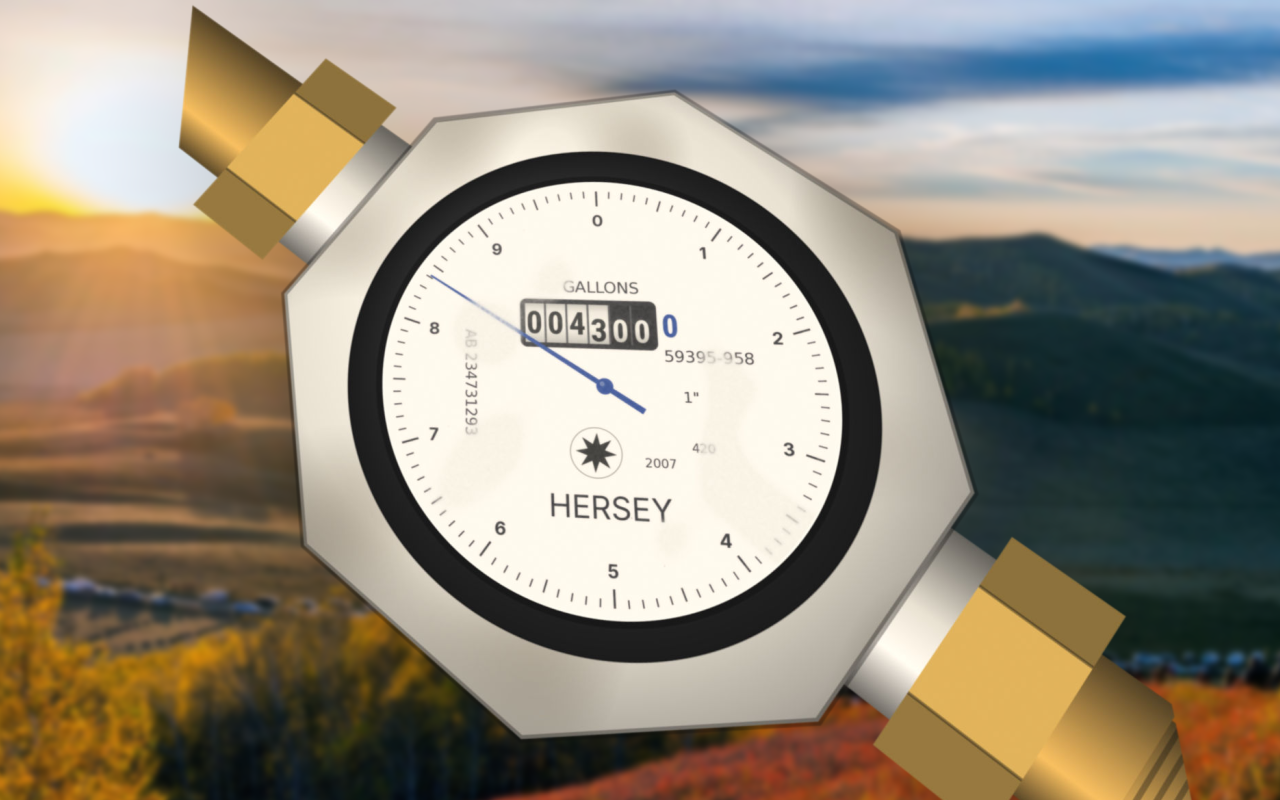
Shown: 42998.4
